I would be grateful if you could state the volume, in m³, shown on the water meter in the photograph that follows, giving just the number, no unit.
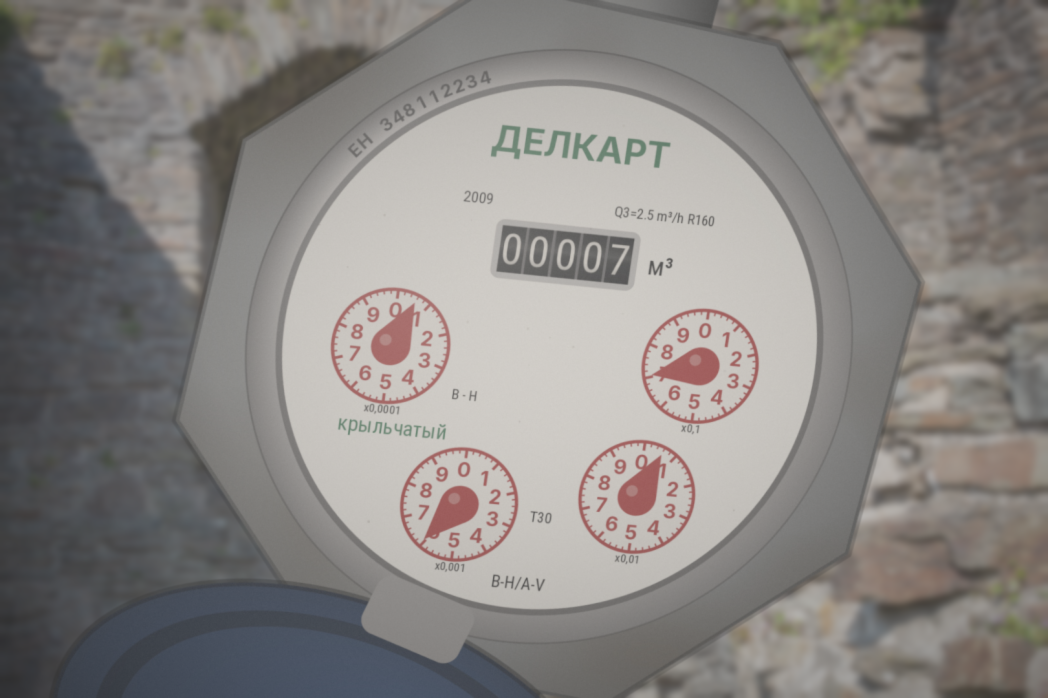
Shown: 7.7060
